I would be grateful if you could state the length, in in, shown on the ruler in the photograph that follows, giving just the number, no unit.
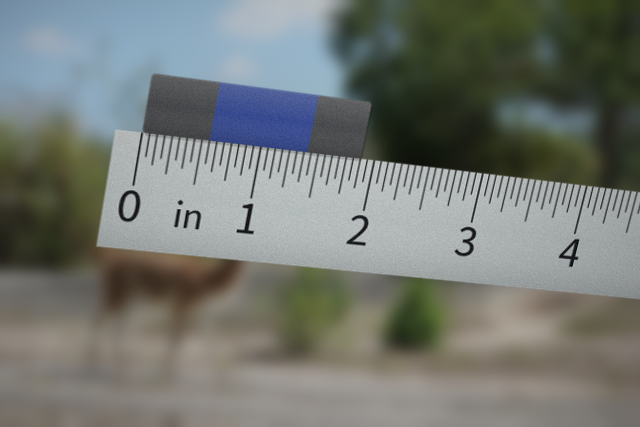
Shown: 1.875
